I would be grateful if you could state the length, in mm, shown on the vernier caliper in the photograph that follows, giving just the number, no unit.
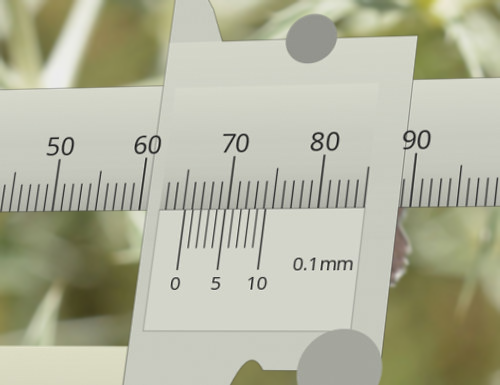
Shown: 65.2
